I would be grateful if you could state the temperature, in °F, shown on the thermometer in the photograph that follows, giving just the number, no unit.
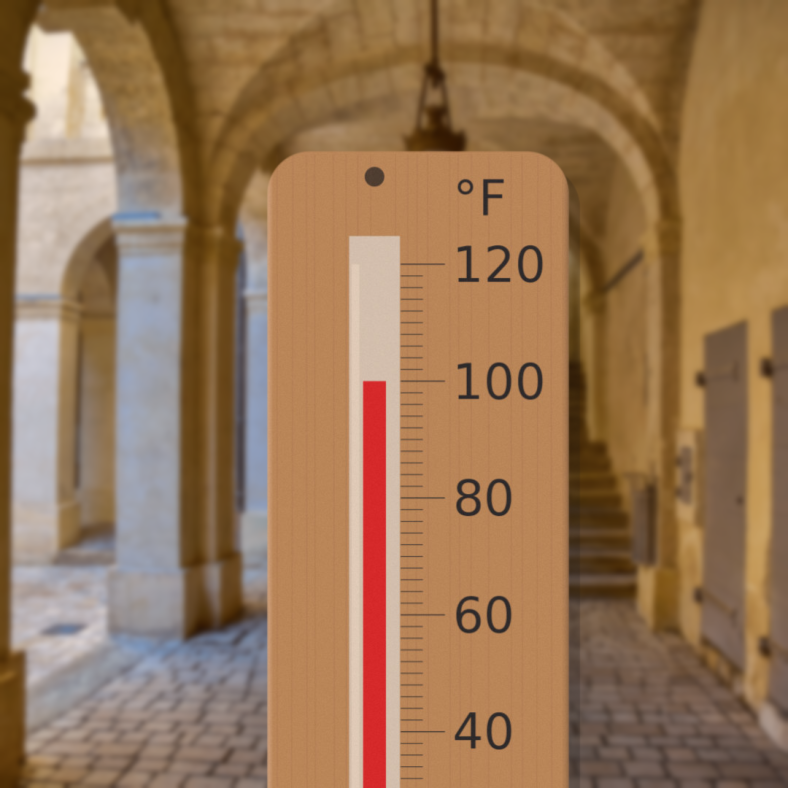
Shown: 100
